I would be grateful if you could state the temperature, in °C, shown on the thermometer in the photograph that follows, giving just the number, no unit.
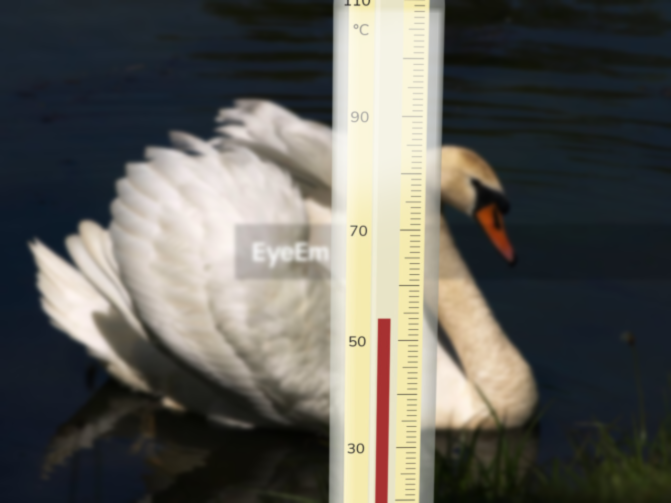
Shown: 54
